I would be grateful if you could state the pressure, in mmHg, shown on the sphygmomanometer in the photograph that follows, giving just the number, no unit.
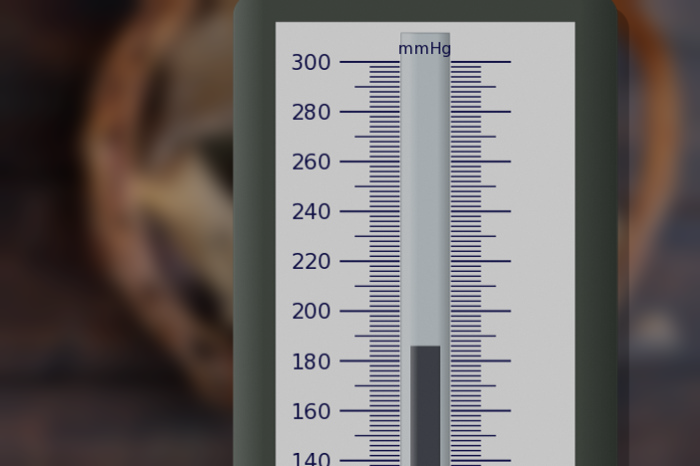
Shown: 186
